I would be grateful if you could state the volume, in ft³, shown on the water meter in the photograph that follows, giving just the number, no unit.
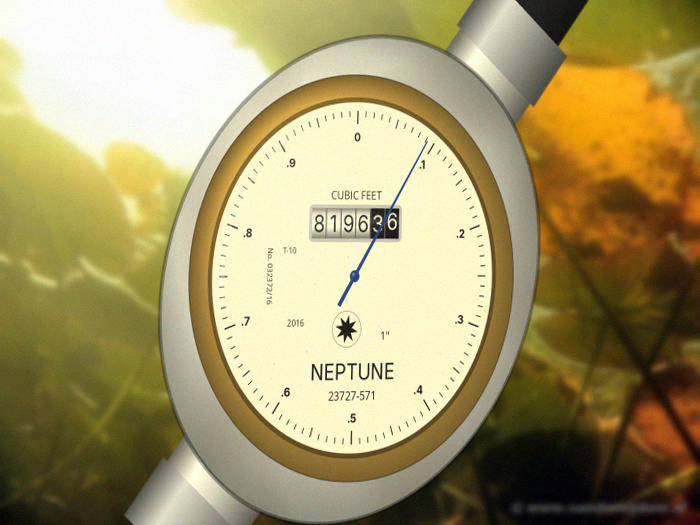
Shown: 819636.09
